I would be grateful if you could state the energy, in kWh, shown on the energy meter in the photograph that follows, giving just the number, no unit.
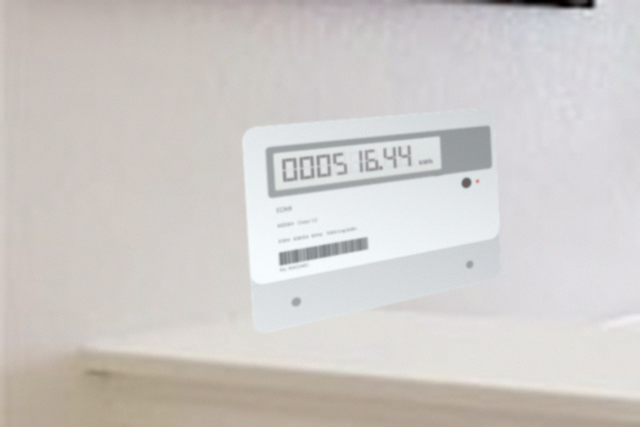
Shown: 516.44
